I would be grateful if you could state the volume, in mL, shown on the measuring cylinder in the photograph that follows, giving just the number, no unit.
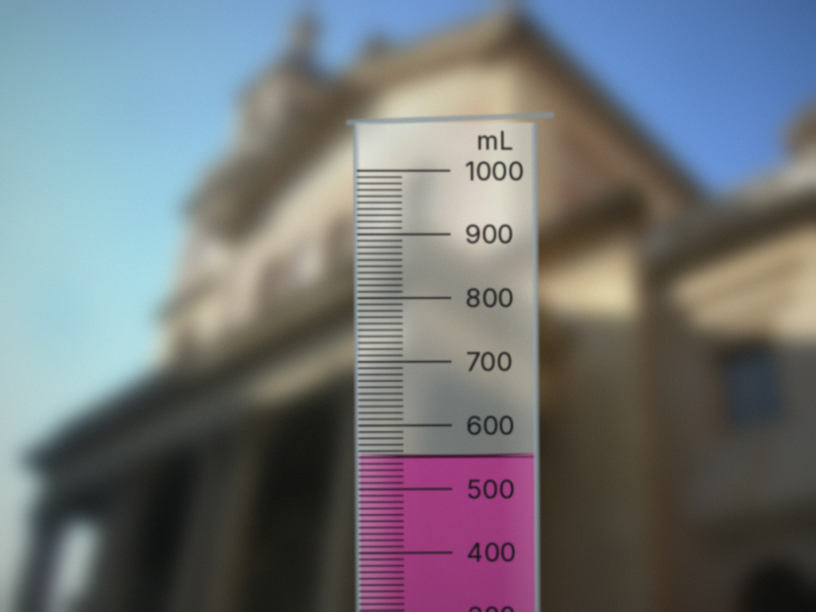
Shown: 550
